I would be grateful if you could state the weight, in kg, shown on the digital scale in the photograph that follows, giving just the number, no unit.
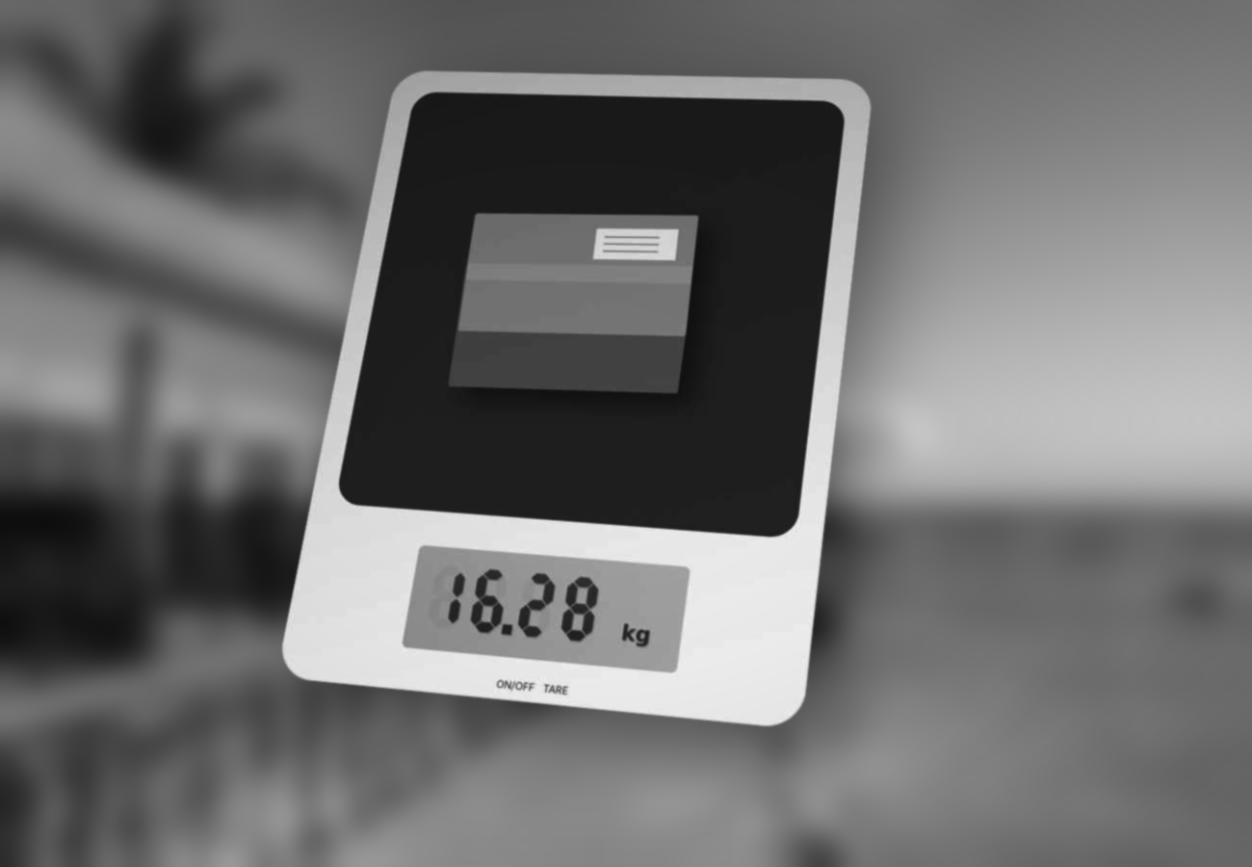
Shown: 16.28
